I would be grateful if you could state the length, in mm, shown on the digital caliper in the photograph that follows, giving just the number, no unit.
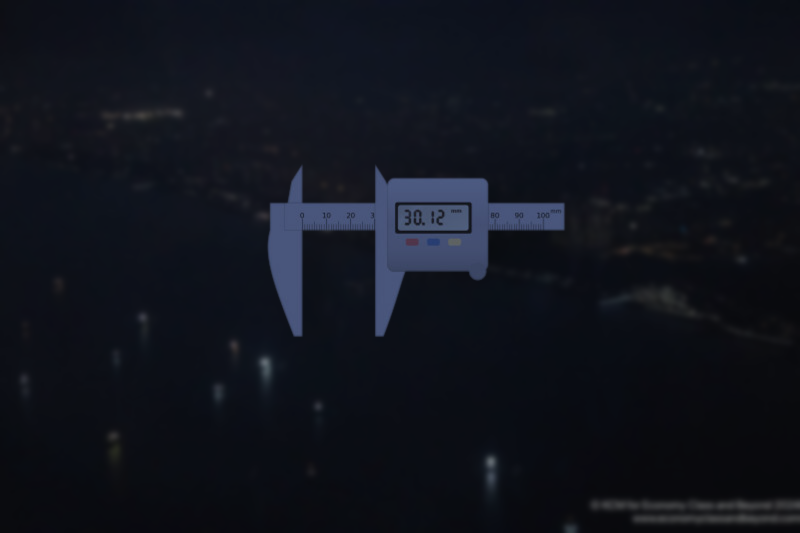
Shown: 30.12
